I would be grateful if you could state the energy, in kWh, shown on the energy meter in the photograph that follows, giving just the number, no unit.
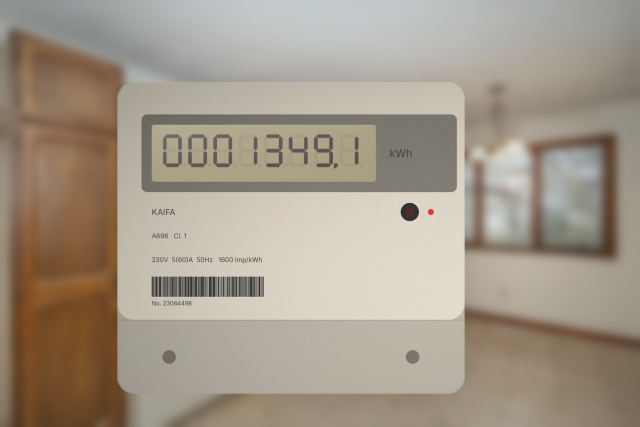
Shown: 1349.1
